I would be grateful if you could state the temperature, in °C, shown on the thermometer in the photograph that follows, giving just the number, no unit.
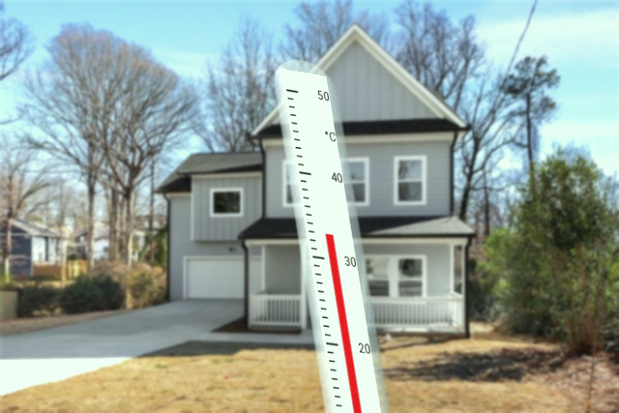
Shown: 33
